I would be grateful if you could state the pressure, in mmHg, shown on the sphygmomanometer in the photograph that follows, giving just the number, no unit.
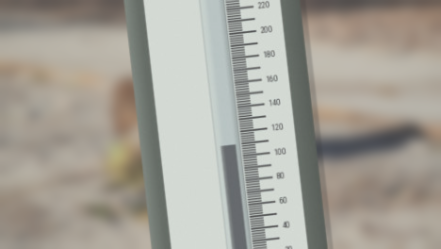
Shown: 110
